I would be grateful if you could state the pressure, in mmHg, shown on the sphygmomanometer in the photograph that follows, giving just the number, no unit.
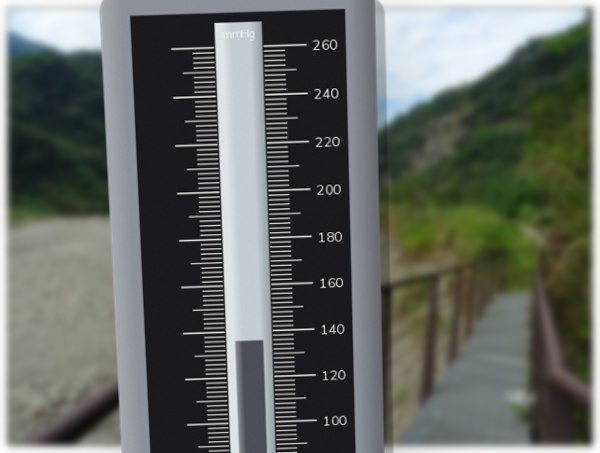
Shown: 136
